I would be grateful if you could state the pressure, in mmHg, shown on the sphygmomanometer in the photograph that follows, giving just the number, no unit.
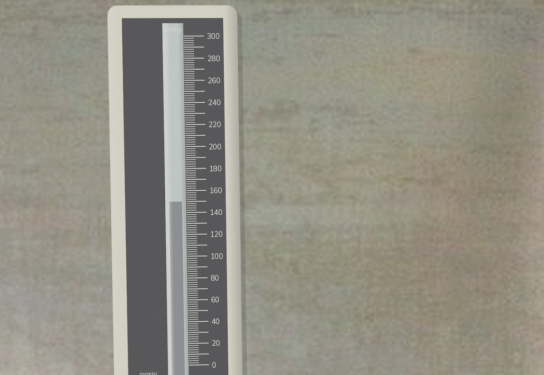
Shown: 150
